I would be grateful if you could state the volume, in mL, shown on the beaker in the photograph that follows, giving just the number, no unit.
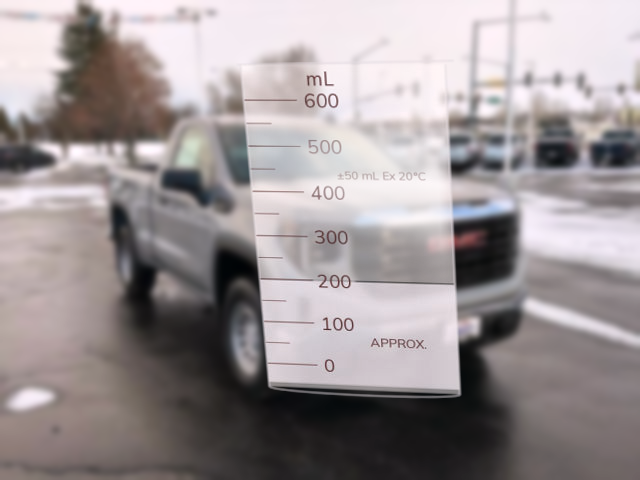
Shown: 200
